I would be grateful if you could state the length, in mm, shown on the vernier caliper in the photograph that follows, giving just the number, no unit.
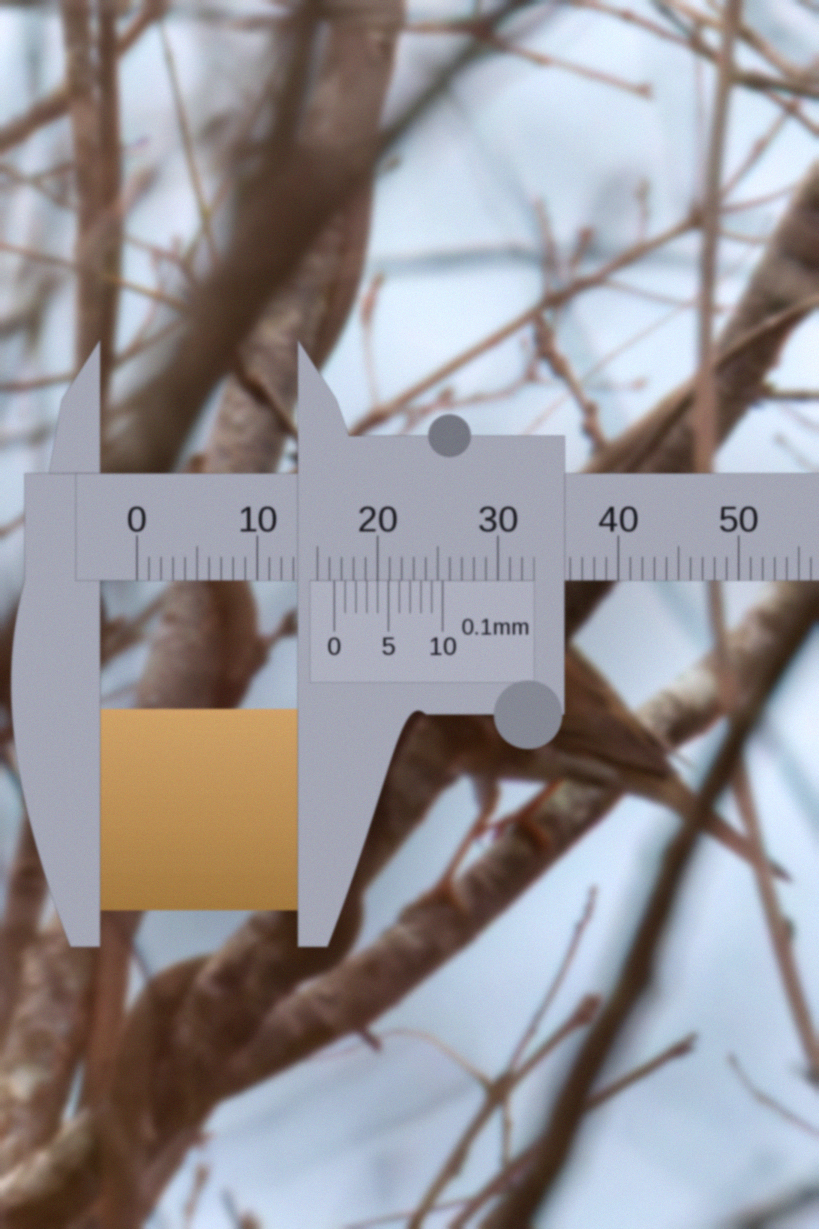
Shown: 16.4
